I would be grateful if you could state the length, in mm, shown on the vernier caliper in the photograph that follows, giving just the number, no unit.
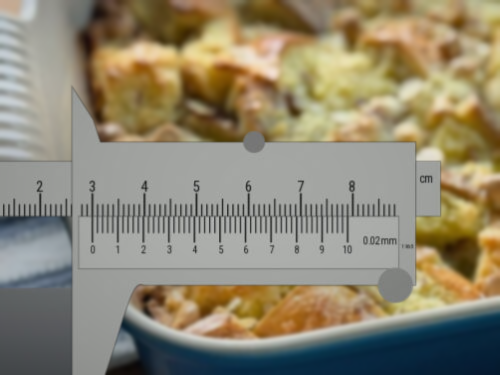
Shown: 30.0
